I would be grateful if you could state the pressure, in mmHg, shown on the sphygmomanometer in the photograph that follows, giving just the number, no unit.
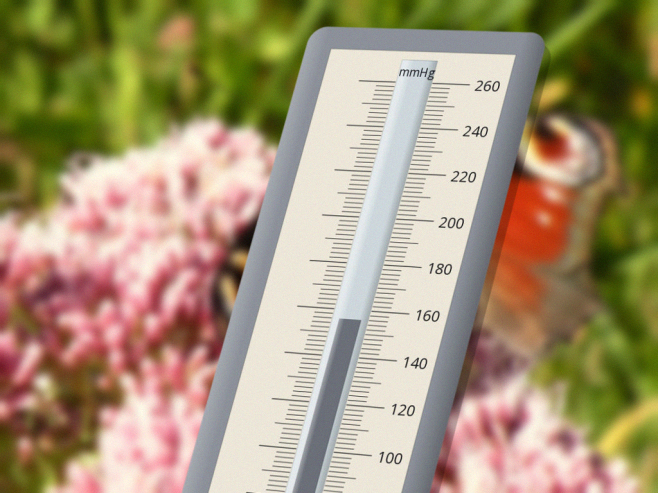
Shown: 156
